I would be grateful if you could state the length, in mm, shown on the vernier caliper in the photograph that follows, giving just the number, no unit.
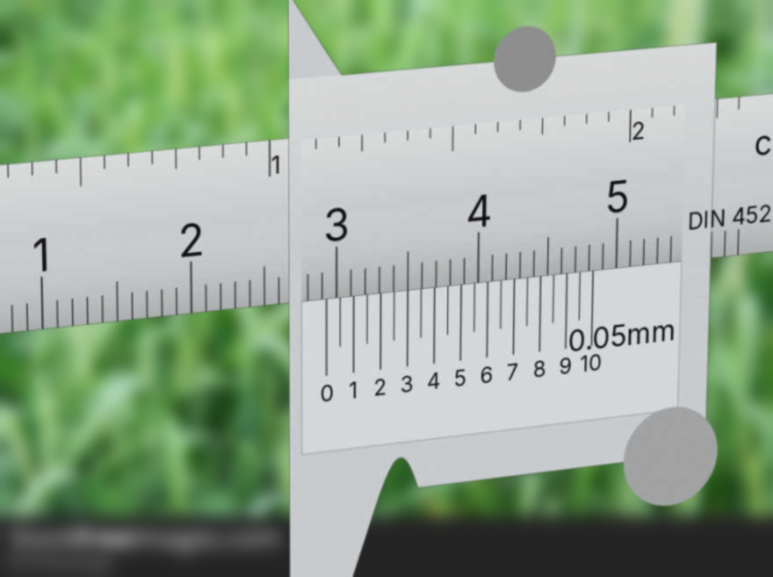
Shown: 29.3
